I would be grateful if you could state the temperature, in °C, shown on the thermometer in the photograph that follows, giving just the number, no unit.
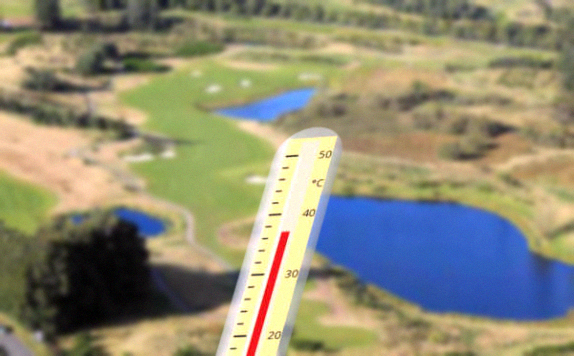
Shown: 37
